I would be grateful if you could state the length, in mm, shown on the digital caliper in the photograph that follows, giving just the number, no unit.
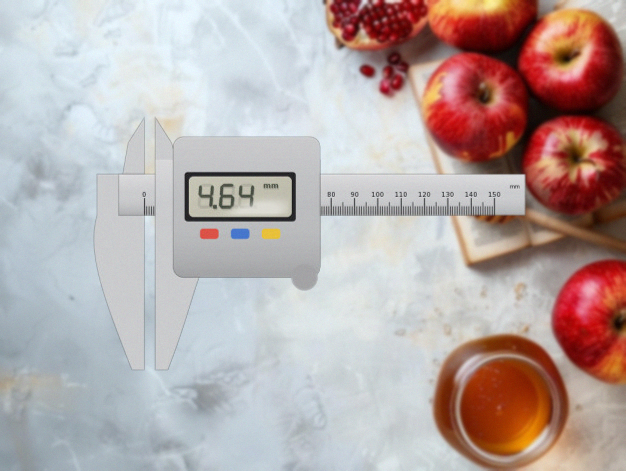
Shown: 4.64
